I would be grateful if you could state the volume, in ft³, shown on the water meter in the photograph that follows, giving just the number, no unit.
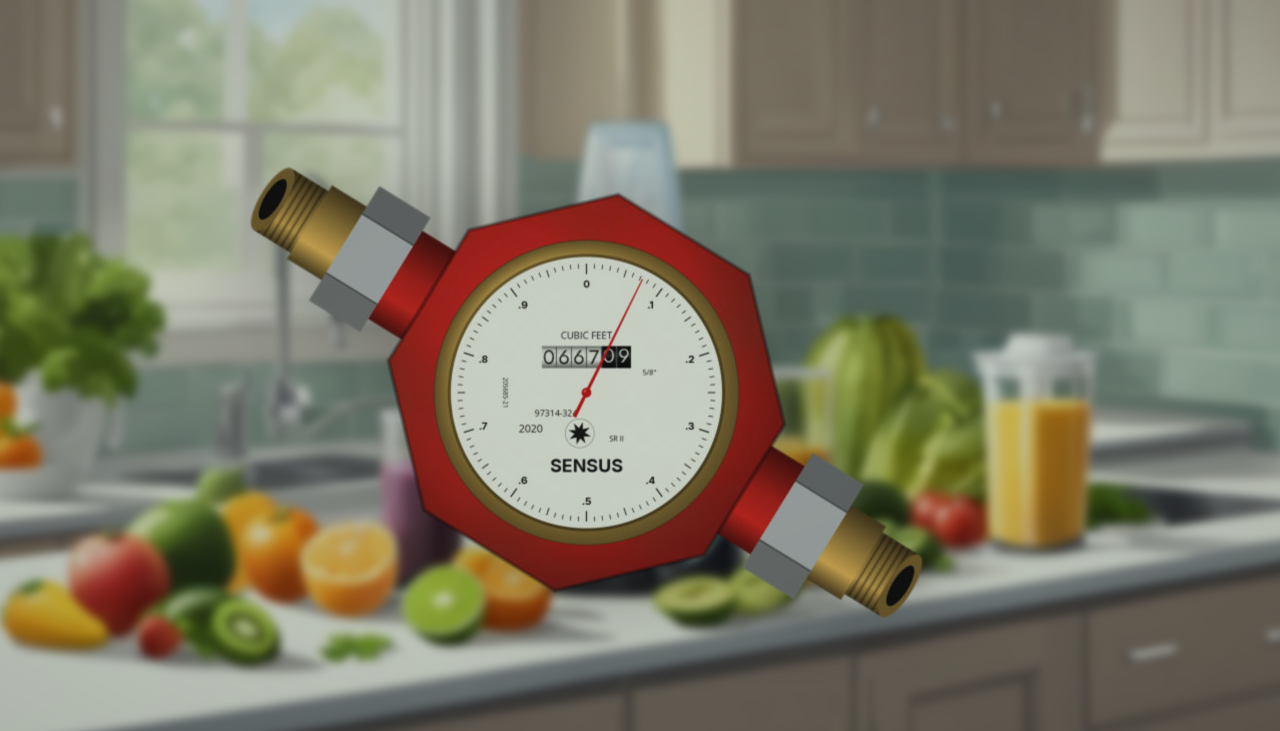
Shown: 66709.07
